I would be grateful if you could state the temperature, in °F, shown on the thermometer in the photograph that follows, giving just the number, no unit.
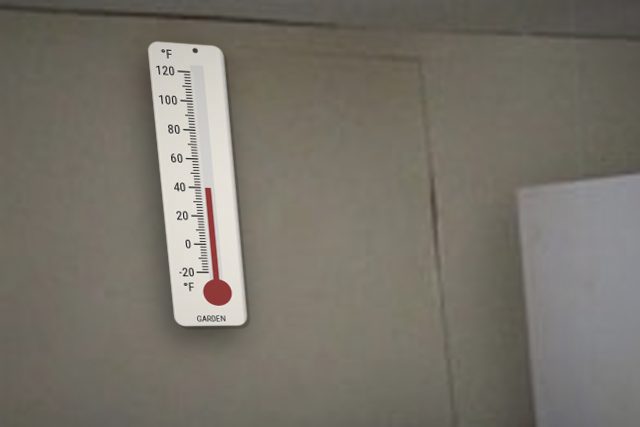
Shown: 40
